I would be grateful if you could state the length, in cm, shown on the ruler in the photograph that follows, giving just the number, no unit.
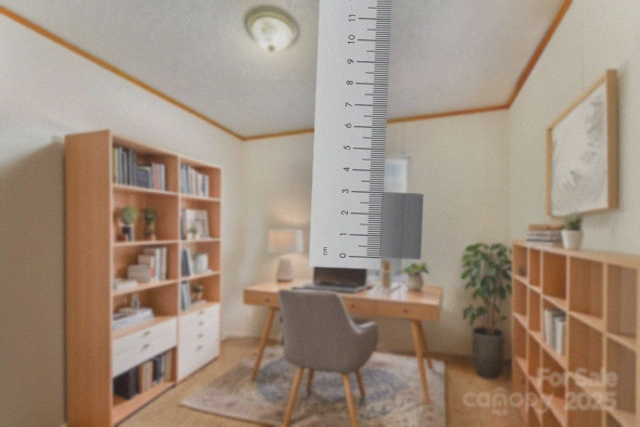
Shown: 3
